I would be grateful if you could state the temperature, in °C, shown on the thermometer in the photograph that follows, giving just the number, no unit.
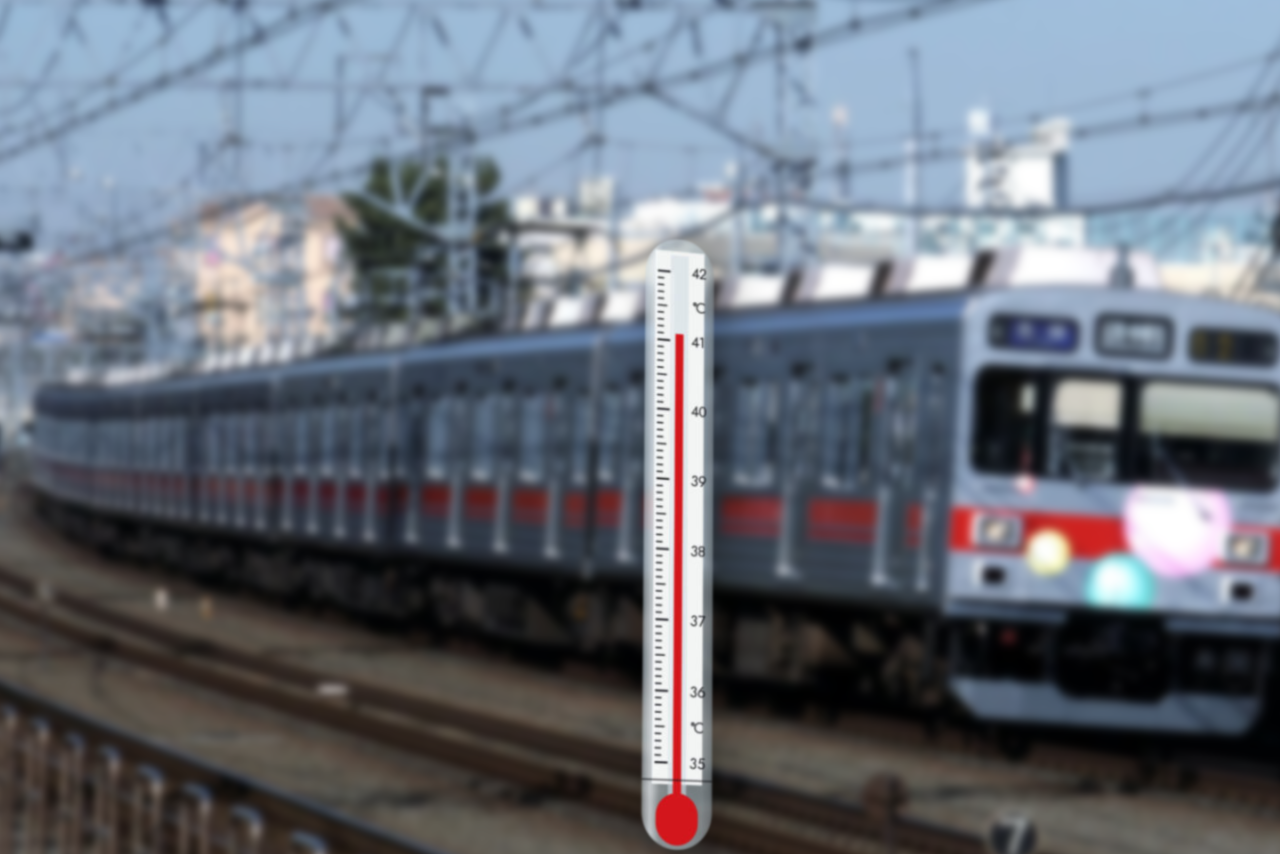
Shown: 41.1
